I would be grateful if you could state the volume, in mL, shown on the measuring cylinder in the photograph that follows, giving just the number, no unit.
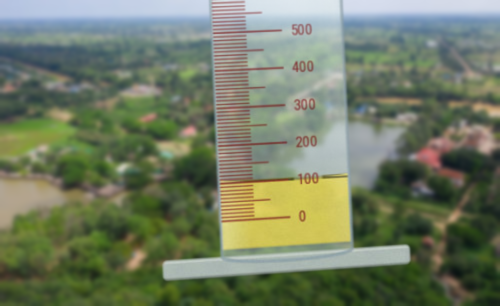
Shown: 100
